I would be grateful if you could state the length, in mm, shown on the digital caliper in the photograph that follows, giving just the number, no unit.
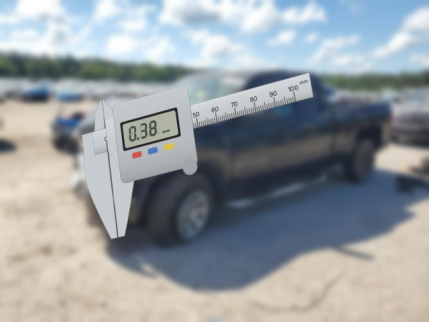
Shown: 0.38
